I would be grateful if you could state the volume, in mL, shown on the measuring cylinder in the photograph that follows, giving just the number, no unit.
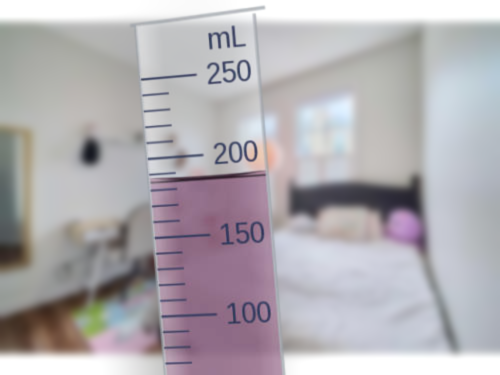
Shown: 185
